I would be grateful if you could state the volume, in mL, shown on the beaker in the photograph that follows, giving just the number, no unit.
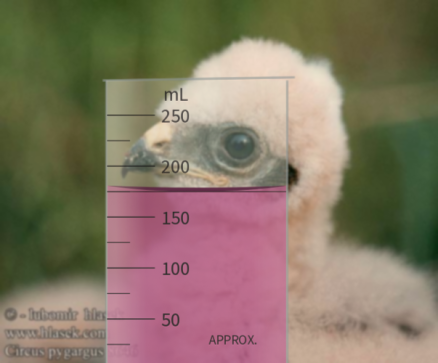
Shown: 175
